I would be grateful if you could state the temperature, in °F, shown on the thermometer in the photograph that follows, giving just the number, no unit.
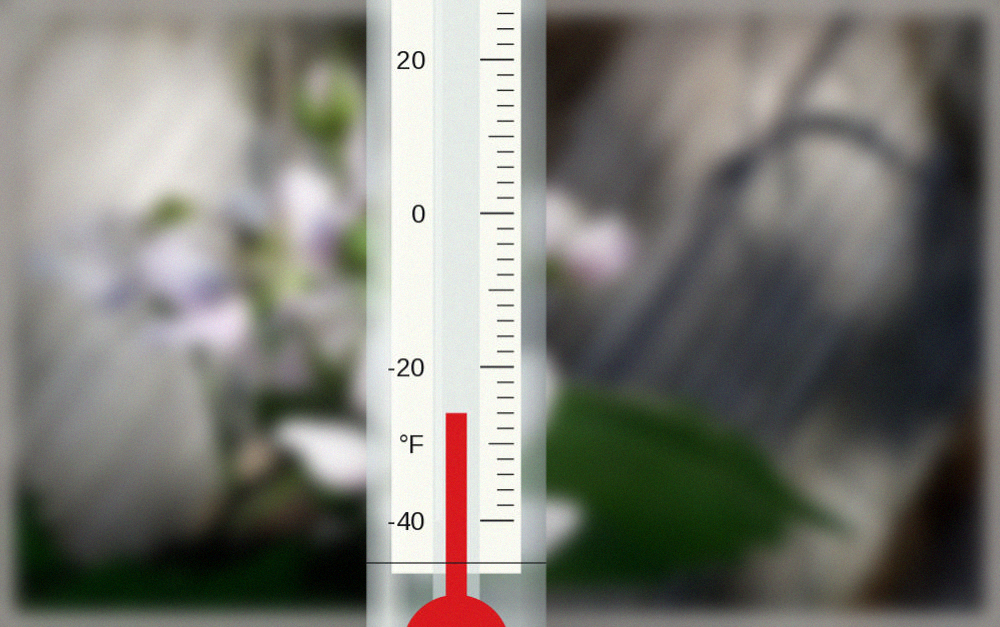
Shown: -26
